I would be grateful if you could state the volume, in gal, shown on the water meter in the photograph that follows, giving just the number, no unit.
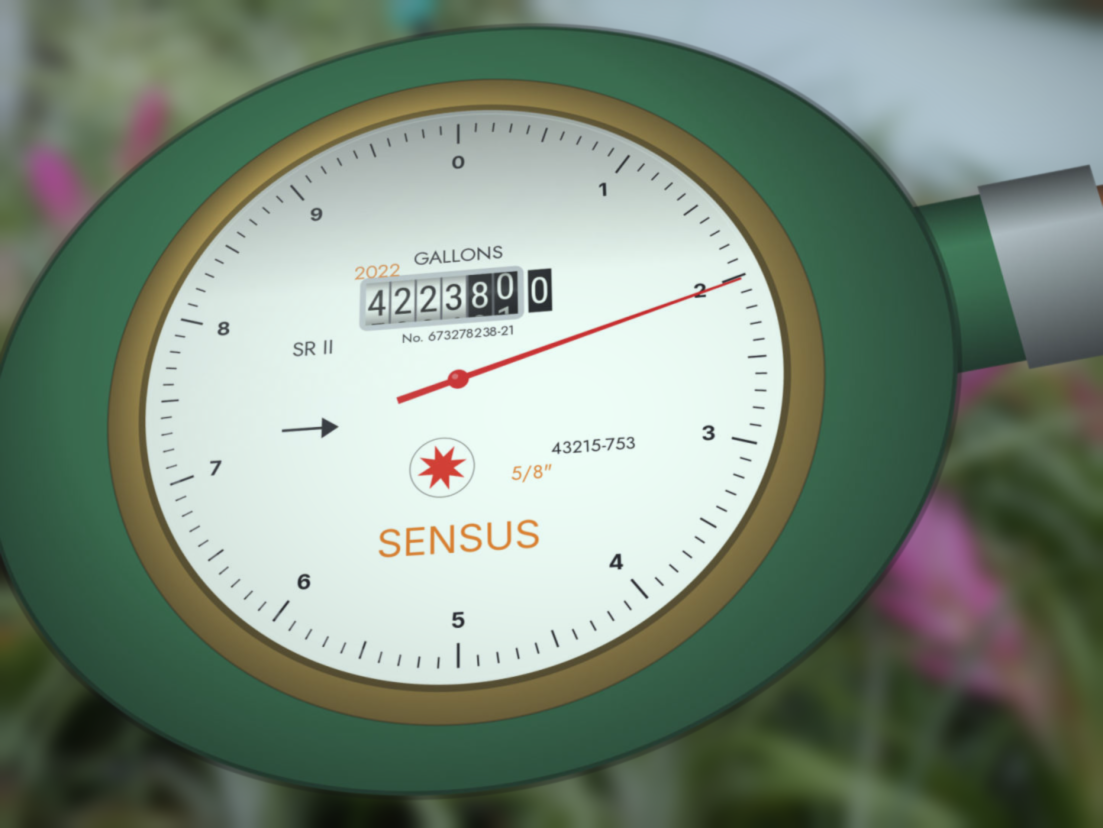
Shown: 4223802.0
